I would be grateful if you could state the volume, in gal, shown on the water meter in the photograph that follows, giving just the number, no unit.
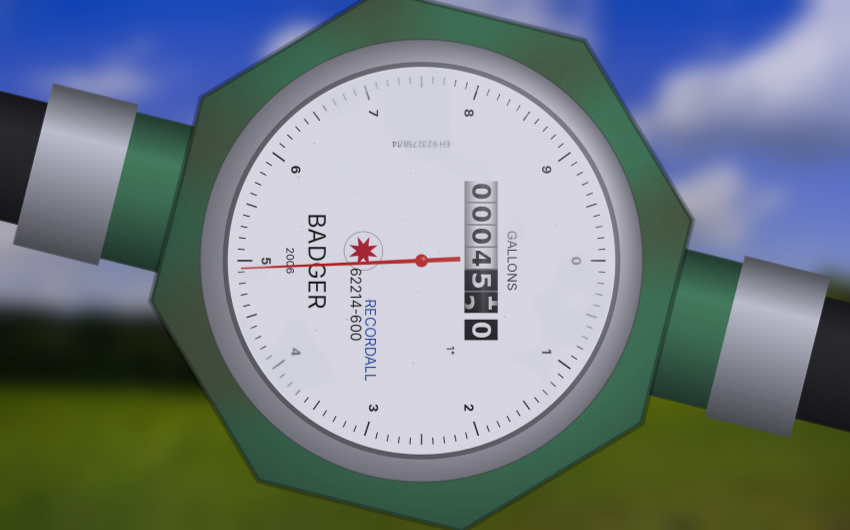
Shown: 4514.9
